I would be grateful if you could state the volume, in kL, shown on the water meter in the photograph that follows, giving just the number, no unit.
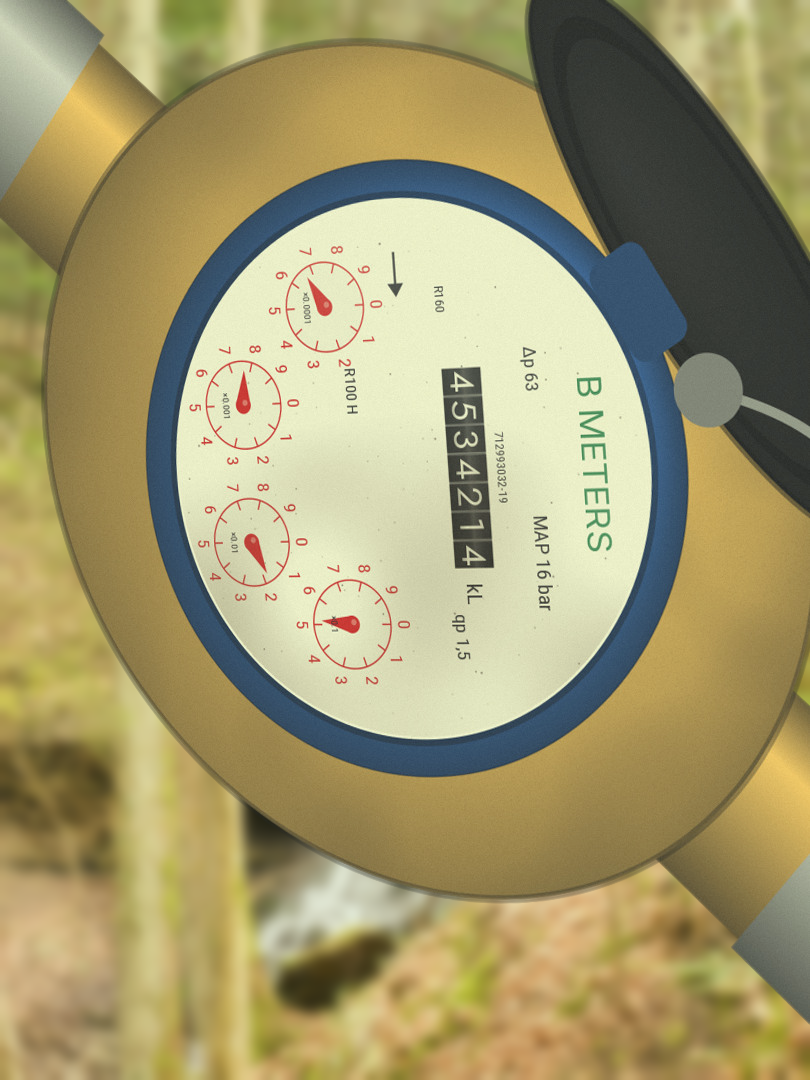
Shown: 4534214.5176
